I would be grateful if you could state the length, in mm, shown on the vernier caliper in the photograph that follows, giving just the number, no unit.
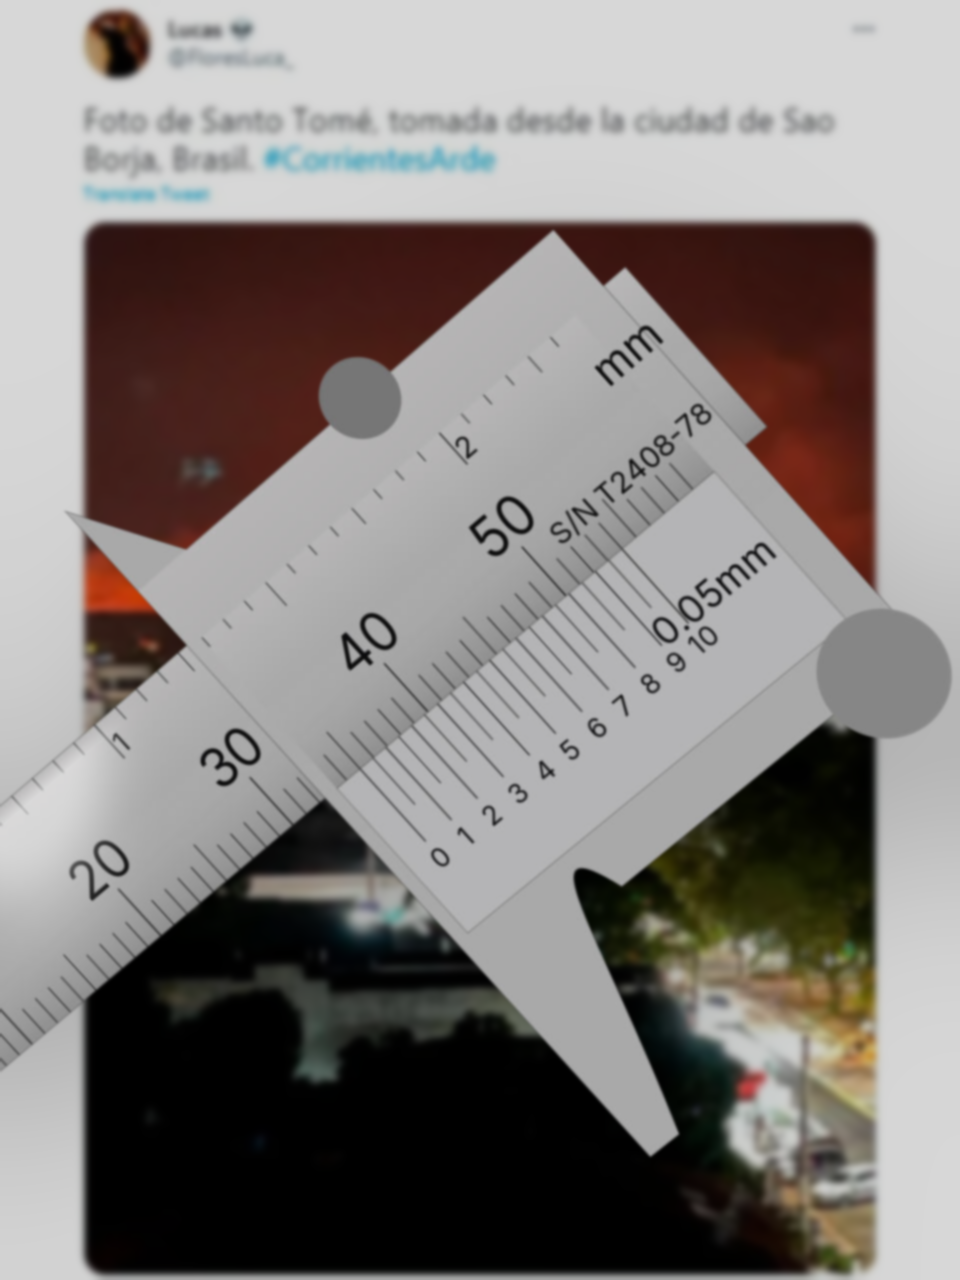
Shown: 35.0
